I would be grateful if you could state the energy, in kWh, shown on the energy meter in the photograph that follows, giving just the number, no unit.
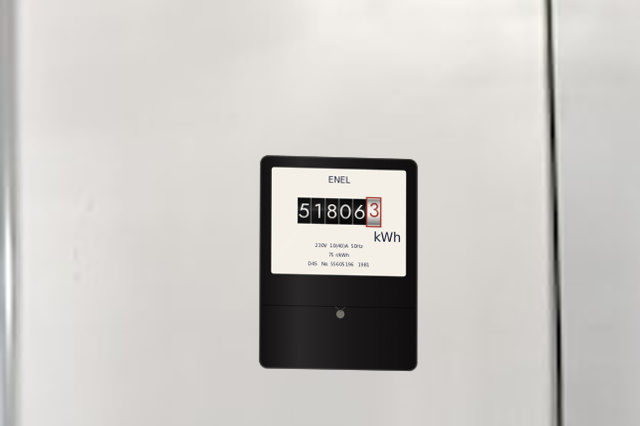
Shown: 51806.3
